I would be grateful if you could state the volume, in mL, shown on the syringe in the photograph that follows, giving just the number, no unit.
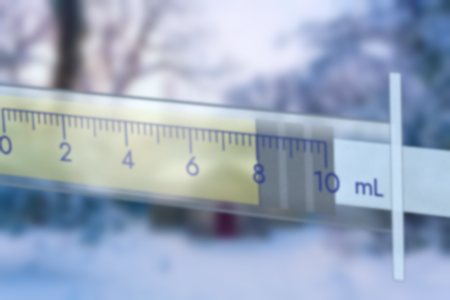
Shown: 8
